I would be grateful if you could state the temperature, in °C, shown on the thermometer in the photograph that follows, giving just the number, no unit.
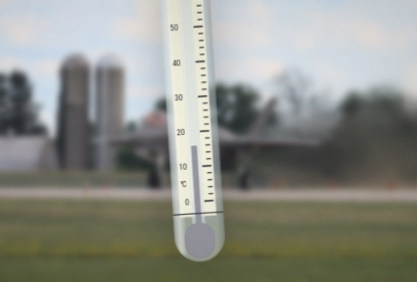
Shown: 16
